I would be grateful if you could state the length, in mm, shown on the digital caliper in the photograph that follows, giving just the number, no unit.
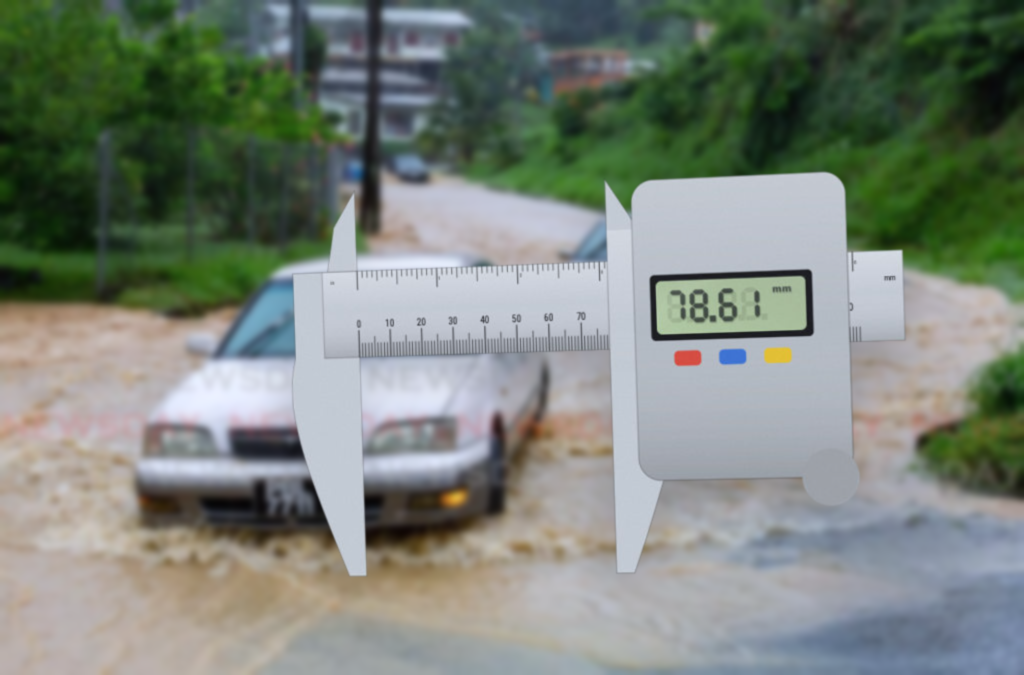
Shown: 78.61
